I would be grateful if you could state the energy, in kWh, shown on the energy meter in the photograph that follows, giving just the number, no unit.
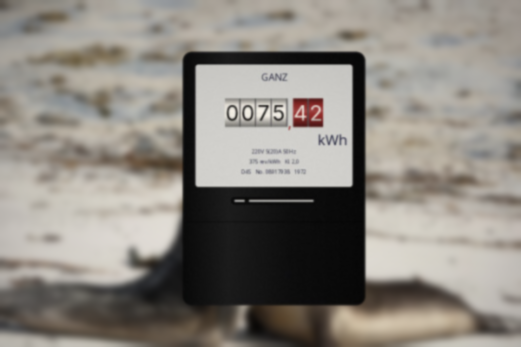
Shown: 75.42
